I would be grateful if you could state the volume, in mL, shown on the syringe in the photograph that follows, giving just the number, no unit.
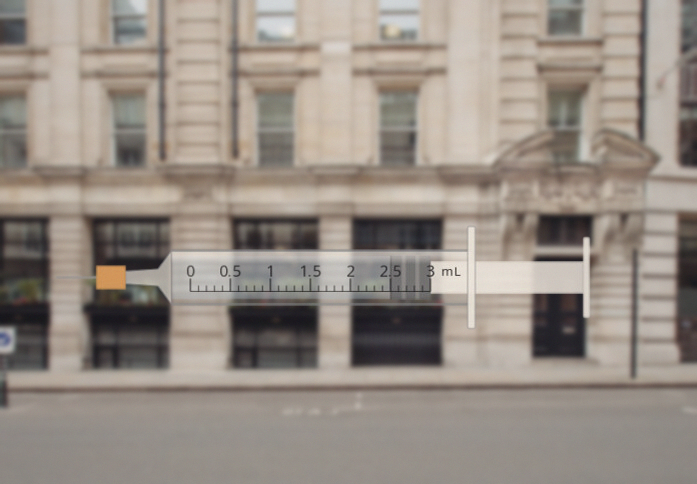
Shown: 2.5
